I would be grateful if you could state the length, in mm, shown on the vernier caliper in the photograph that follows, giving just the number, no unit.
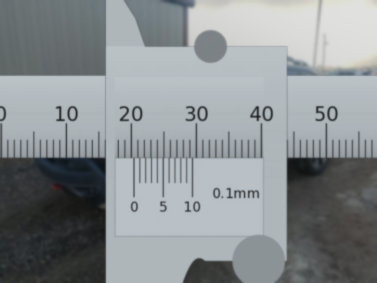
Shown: 20.4
